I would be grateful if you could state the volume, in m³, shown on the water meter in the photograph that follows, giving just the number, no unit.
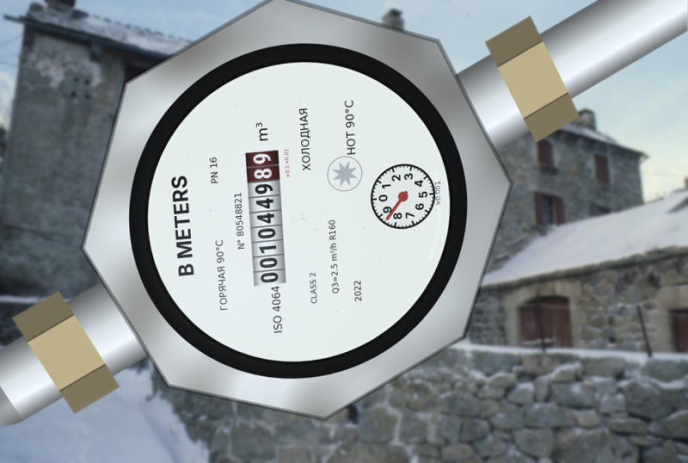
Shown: 10449.898
